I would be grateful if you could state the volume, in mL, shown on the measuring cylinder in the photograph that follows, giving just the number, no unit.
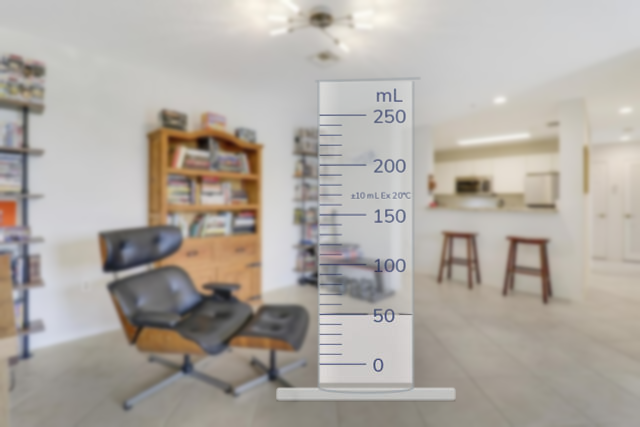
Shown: 50
